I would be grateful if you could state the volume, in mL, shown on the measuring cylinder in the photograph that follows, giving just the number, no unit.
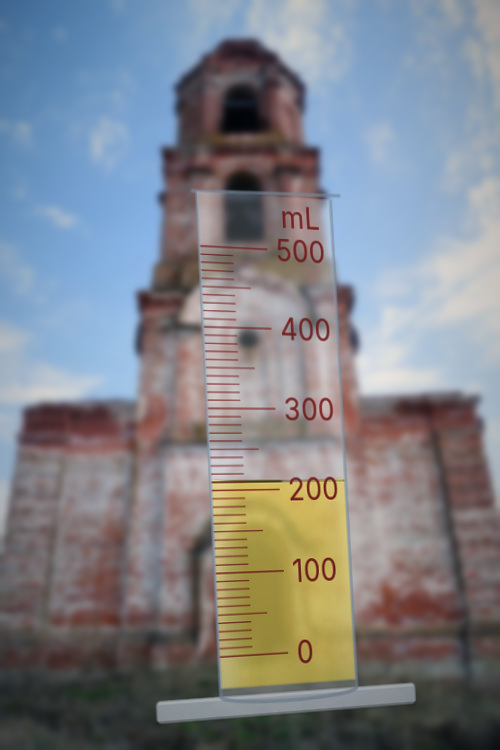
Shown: 210
